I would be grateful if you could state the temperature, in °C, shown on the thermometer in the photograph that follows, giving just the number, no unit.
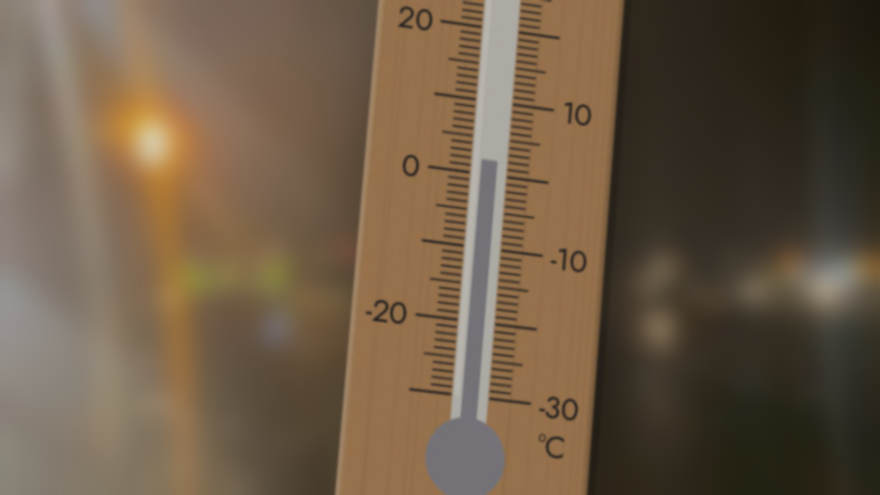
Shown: 2
